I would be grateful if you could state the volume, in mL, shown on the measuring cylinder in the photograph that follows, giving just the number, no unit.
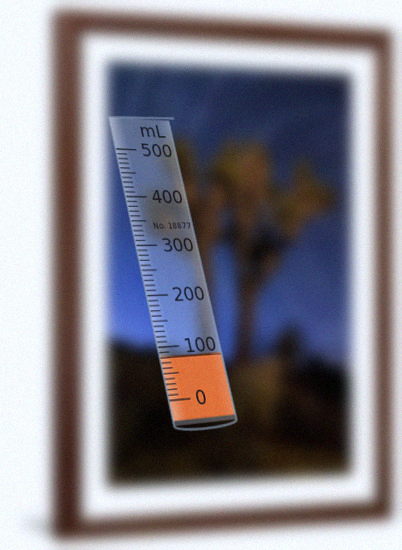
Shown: 80
